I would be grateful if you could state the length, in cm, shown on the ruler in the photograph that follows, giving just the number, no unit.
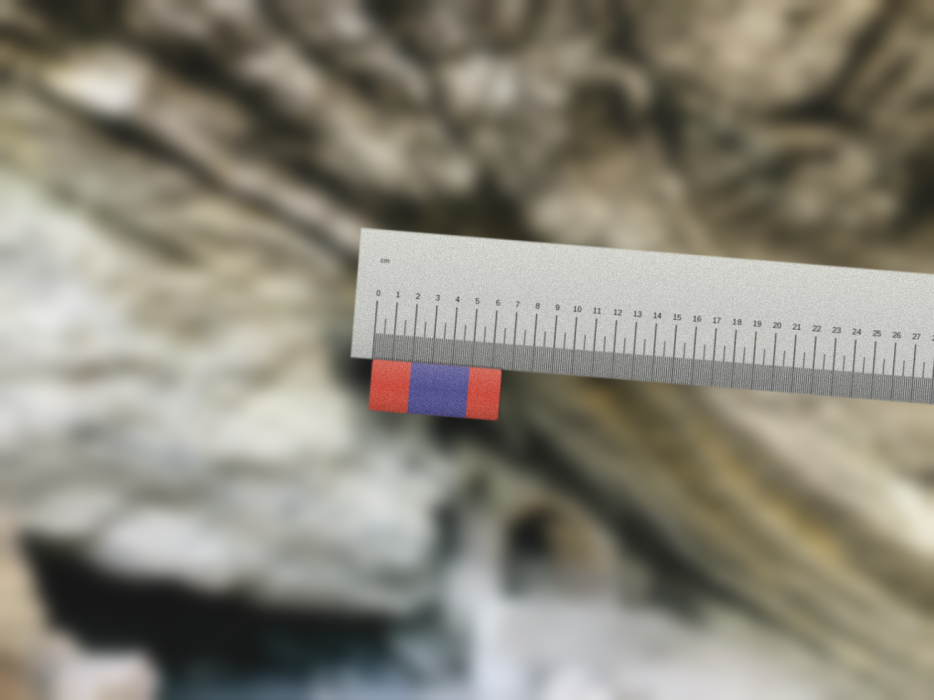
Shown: 6.5
